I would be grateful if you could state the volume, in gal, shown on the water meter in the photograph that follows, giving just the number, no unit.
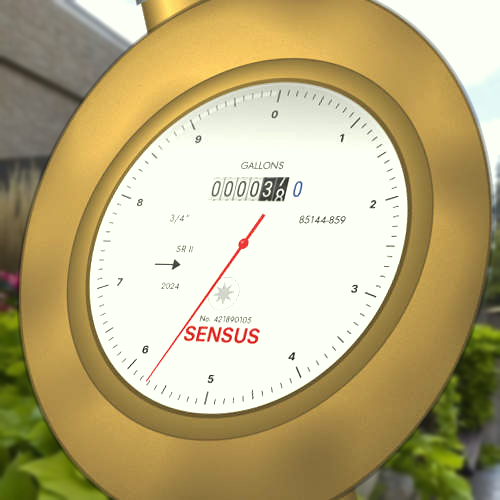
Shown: 375.7
